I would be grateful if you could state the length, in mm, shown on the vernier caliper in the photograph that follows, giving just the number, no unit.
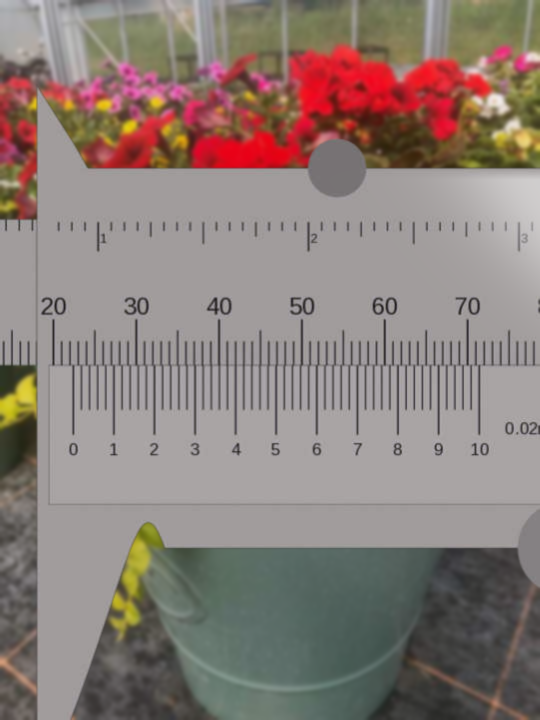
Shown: 22.4
